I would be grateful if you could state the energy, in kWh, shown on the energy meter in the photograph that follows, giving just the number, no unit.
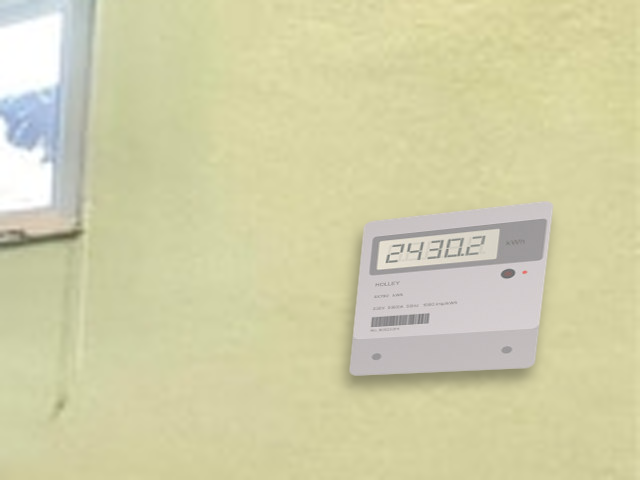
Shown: 2430.2
